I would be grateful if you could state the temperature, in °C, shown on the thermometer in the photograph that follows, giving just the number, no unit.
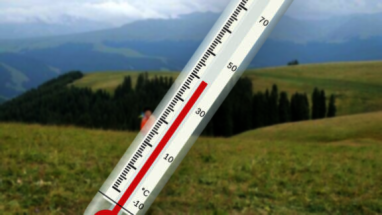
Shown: 40
